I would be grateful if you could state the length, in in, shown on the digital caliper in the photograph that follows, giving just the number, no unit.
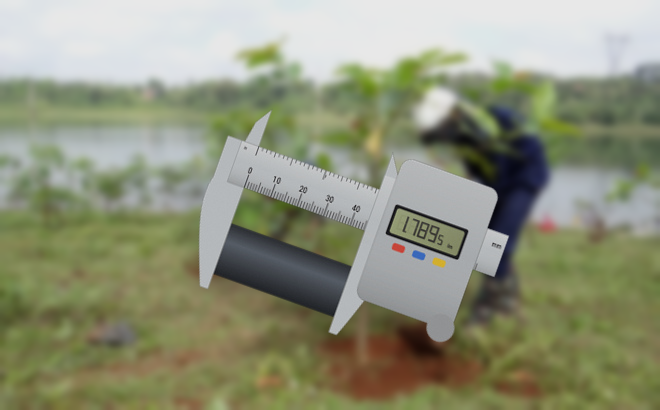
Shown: 1.7895
